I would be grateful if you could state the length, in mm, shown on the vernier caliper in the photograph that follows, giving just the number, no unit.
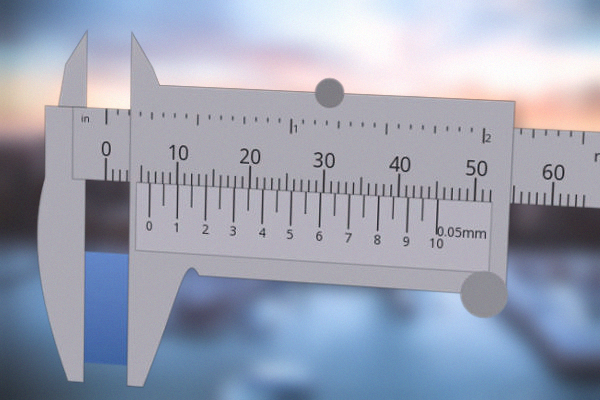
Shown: 6.2
